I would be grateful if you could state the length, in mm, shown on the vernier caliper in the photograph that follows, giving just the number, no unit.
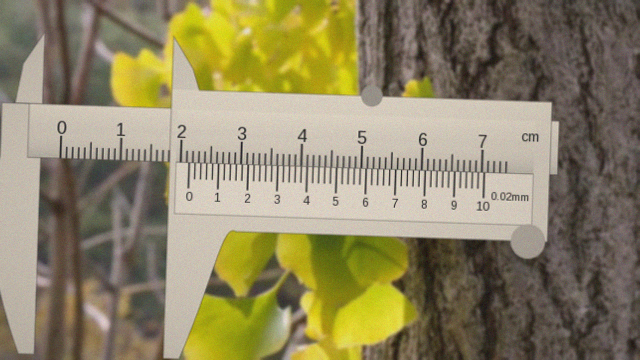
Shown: 21.4
